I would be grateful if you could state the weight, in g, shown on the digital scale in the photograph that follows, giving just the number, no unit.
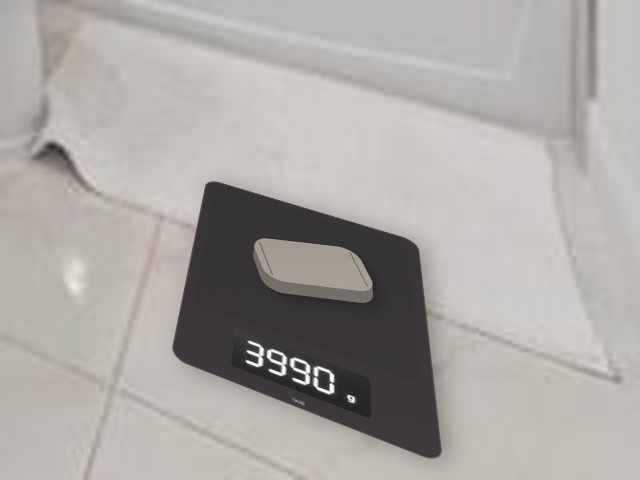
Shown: 3990
